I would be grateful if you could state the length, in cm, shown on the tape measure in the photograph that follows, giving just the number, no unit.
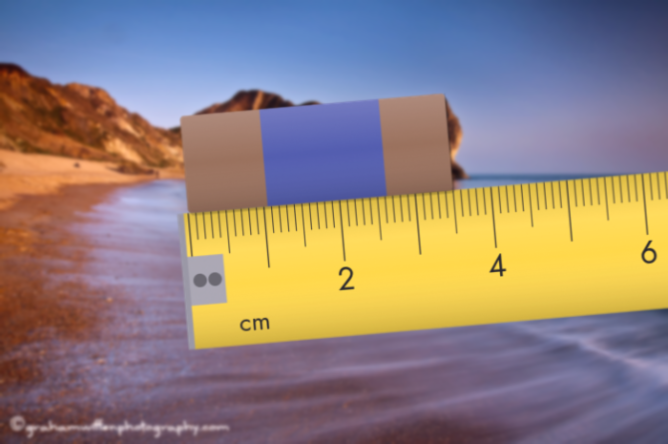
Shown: 3.5
